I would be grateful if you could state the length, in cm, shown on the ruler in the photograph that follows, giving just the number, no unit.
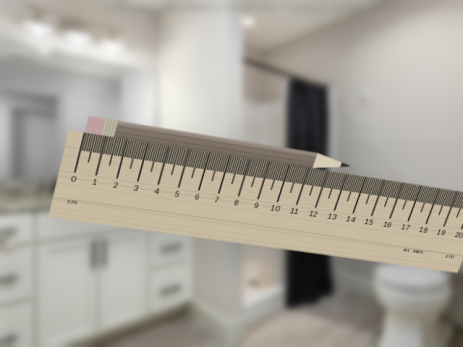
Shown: 13
